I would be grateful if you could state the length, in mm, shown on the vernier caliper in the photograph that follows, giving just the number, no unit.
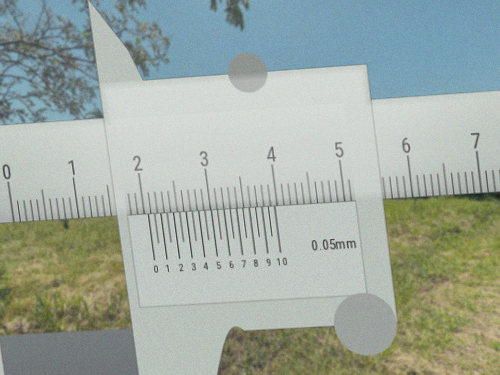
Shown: 20.6
